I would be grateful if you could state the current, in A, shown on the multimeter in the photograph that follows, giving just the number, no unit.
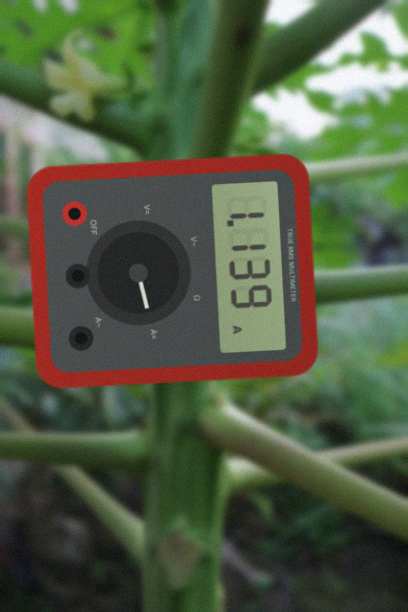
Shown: 1.139
